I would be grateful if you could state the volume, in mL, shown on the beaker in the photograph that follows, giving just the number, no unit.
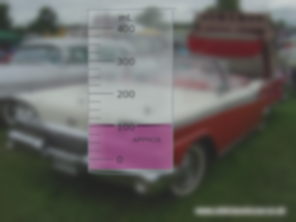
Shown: 100
